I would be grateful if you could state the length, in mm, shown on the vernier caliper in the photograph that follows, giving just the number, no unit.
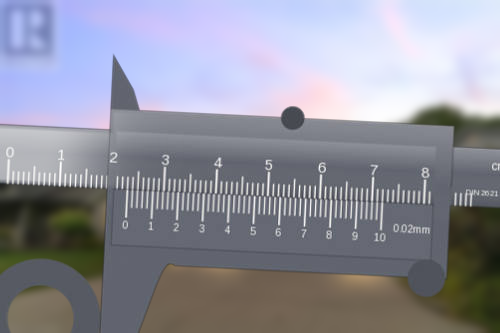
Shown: 23.0
